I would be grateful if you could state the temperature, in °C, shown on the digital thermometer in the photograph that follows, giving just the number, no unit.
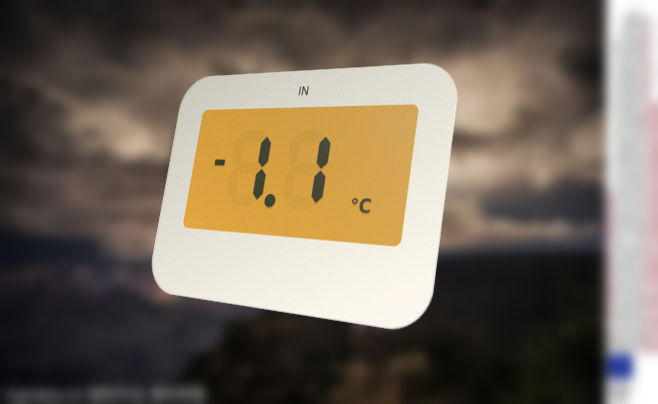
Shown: -1.1
